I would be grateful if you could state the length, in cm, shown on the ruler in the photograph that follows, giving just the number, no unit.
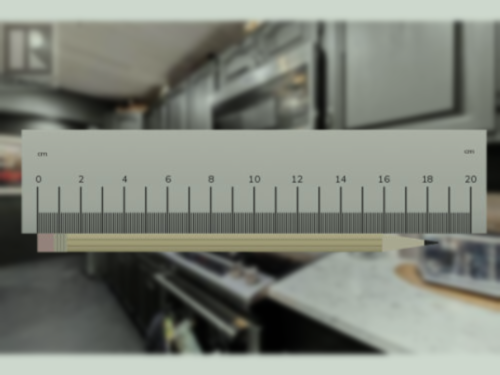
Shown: 18.5
